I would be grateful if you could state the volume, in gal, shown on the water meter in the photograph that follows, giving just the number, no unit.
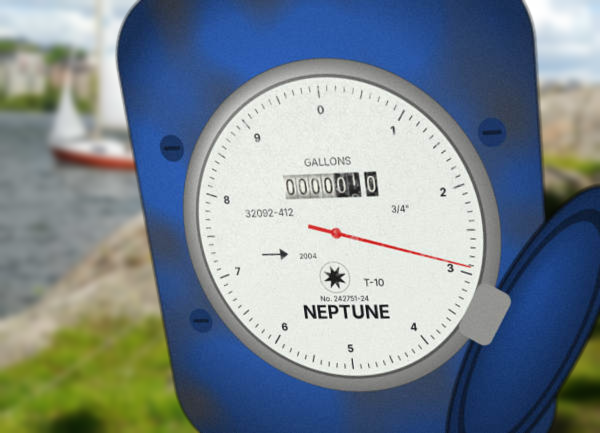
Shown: 12.9
